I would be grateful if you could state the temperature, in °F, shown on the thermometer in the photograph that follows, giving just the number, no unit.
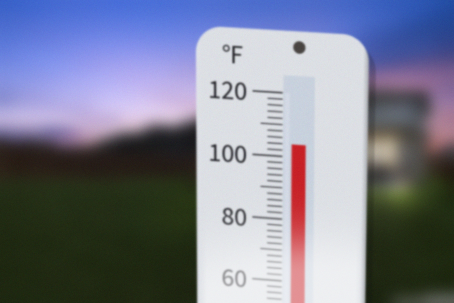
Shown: 104
